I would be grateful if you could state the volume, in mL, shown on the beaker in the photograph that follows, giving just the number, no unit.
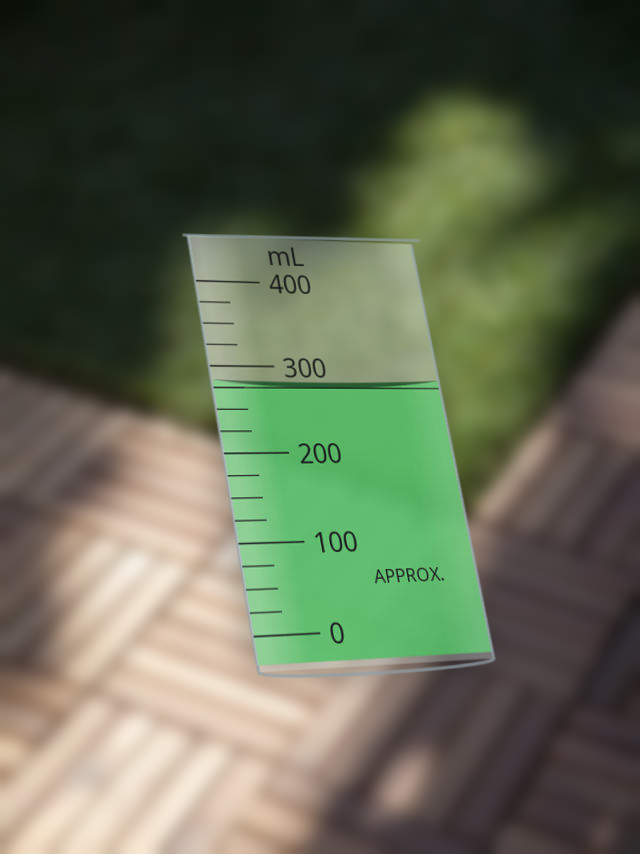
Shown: 275
